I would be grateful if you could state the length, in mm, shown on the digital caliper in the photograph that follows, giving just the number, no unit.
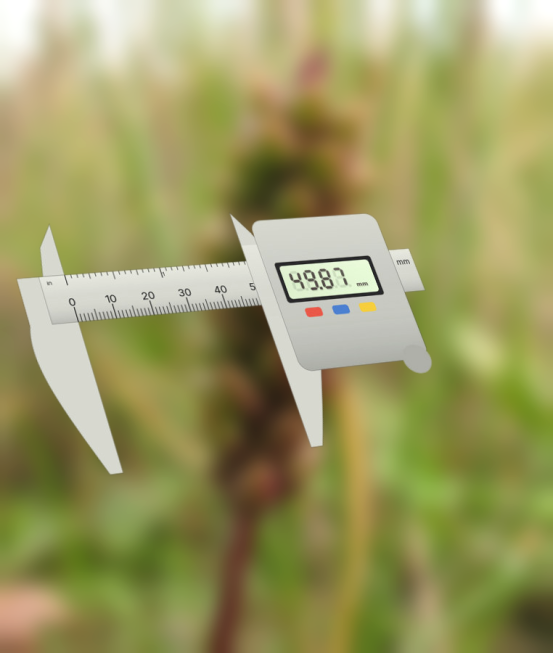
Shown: 49.87
